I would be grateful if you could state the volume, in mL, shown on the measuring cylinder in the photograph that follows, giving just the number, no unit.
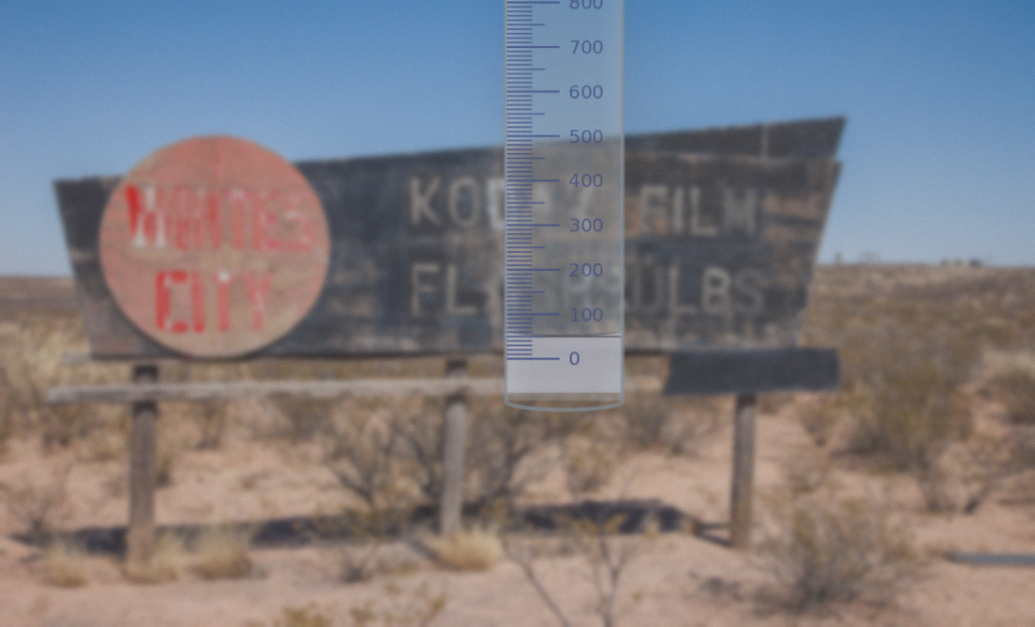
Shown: 50
